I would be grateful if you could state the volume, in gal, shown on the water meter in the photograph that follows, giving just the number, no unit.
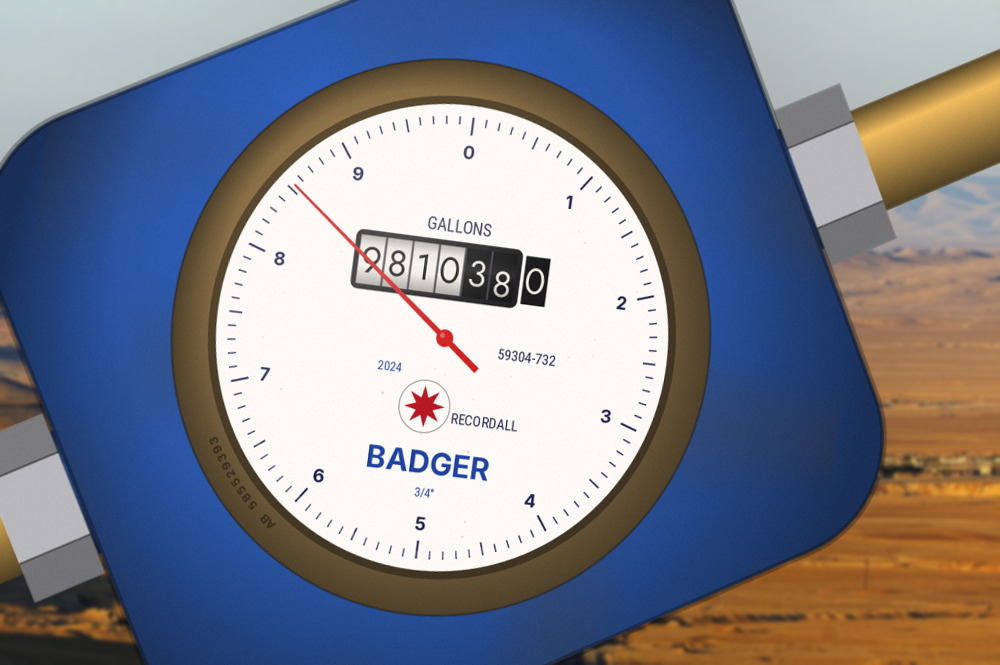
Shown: 9810378.5
